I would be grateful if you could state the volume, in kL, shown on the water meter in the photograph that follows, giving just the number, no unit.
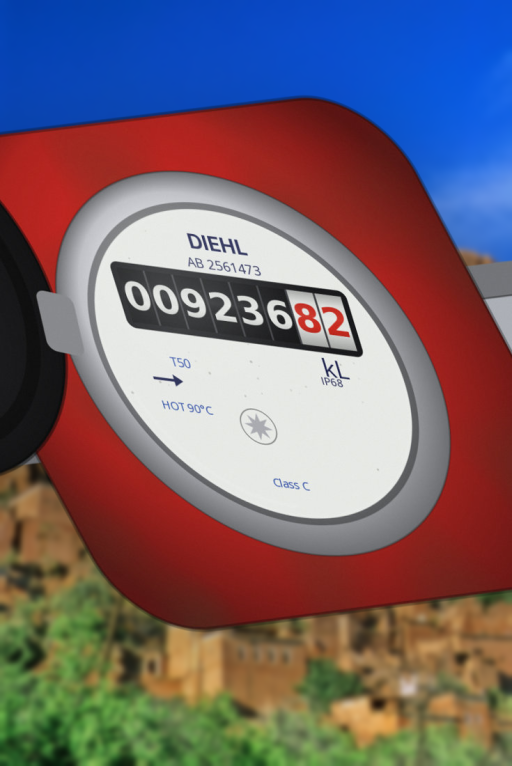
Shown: 9236.82
